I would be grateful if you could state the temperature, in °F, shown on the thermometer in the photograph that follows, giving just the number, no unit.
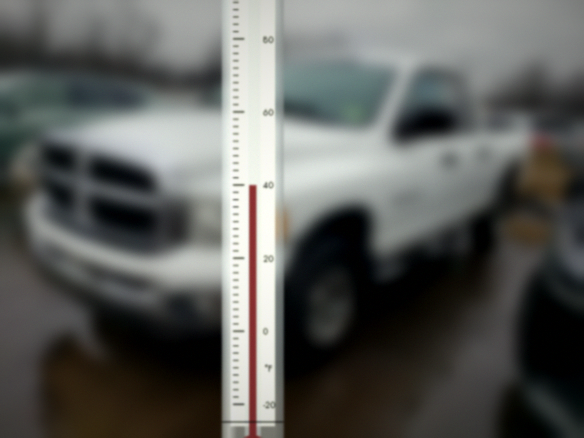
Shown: 40
